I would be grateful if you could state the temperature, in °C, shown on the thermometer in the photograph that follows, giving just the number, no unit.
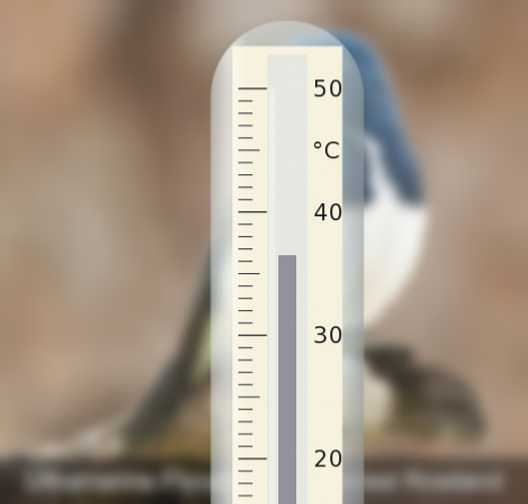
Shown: 36.5
